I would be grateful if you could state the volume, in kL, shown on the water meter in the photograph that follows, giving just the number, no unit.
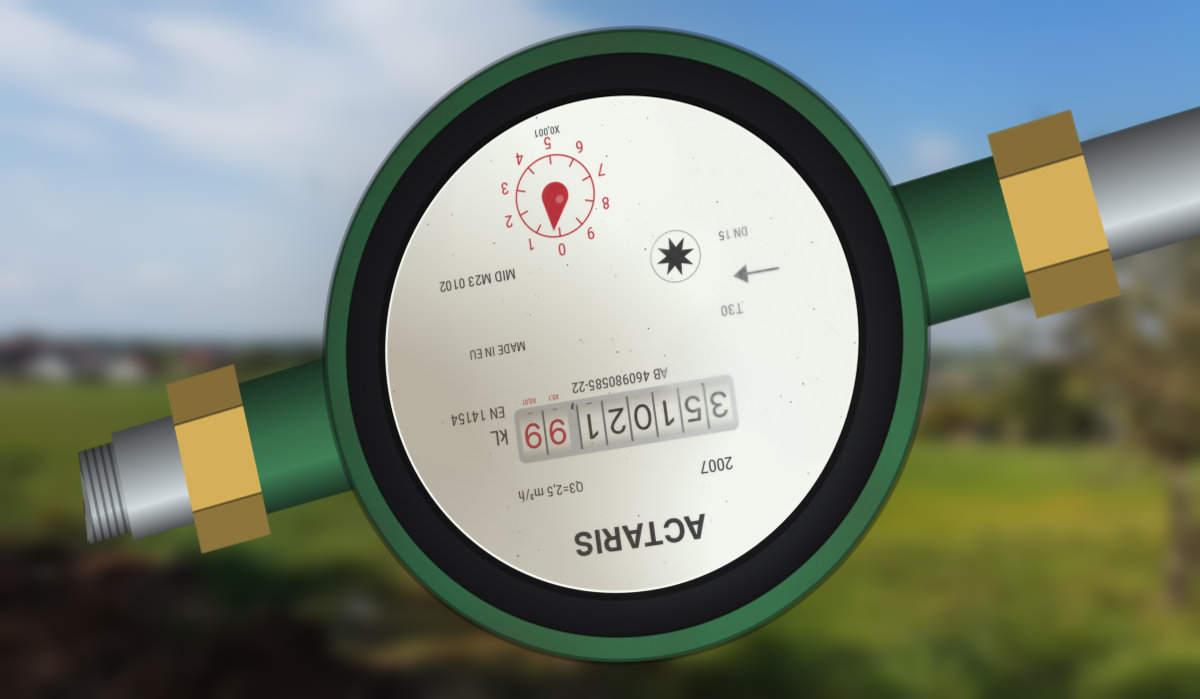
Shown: 351021.990
